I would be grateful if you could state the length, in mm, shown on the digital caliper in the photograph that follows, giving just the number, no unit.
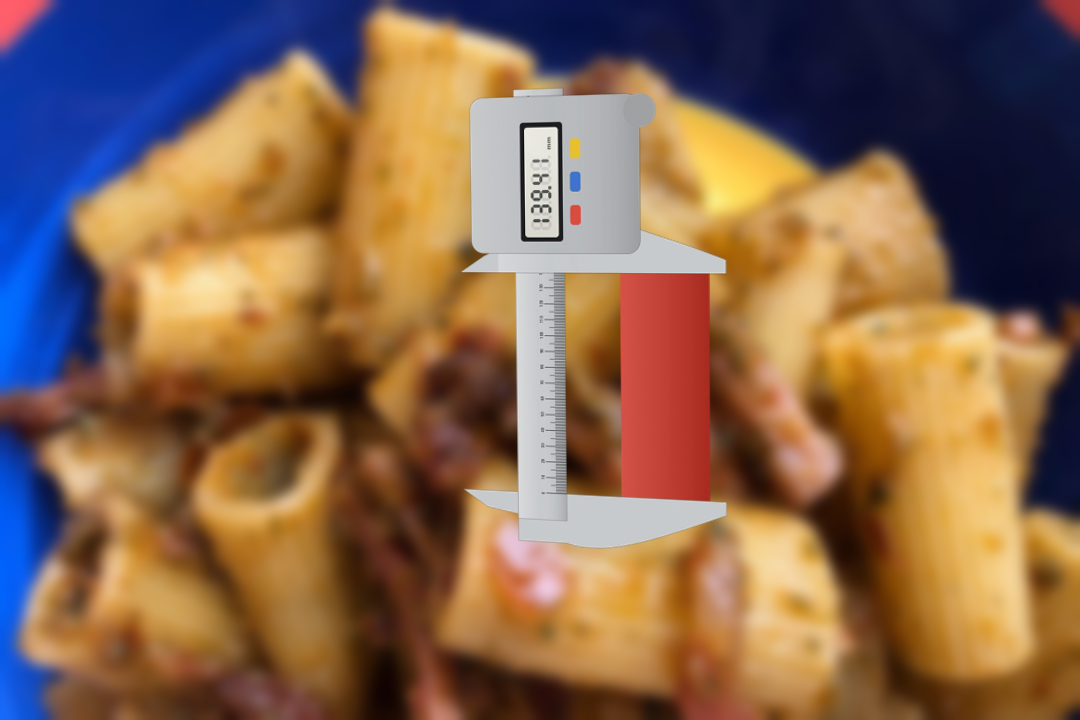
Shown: 139.41
